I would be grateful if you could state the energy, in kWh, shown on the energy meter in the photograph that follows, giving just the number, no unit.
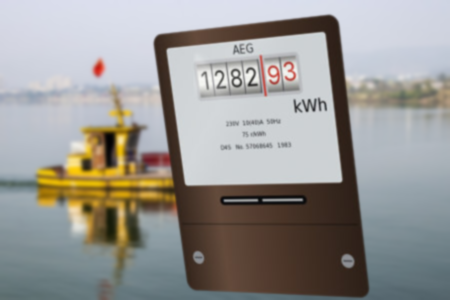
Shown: 1282.93
